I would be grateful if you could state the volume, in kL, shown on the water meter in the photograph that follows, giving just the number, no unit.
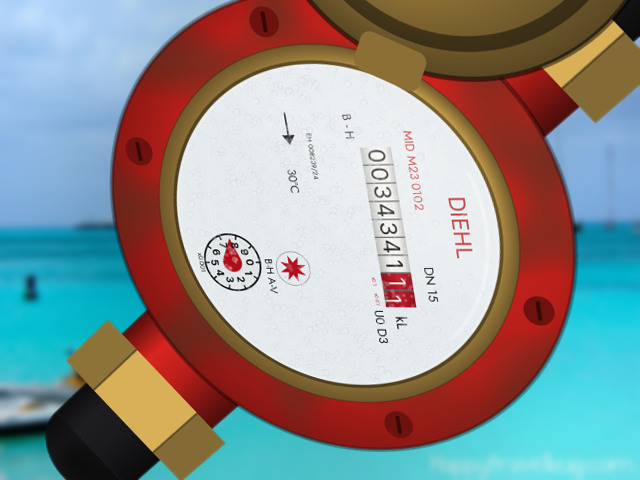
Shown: 34341.107
